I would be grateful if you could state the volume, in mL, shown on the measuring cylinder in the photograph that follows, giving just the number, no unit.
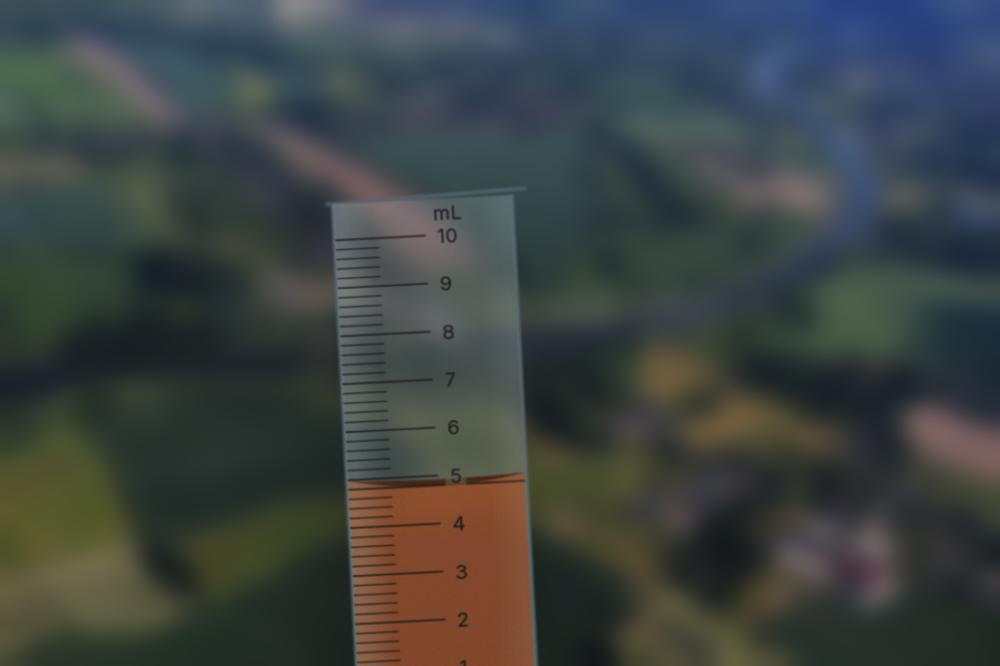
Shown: 4.8
